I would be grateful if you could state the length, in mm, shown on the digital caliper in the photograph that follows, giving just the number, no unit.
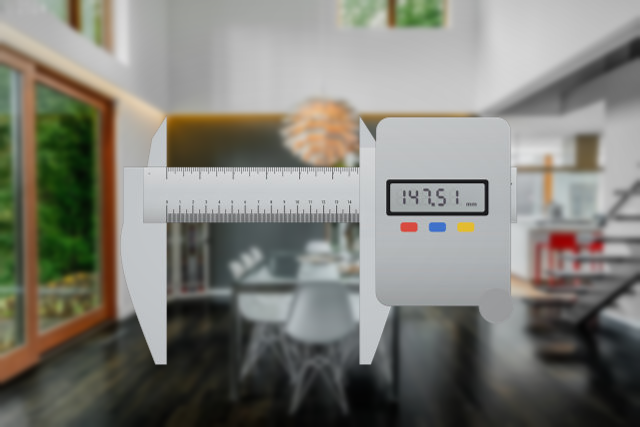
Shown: 147.51
